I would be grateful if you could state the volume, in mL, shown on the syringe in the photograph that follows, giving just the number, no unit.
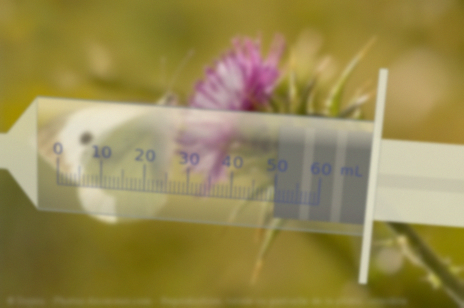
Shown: 50
